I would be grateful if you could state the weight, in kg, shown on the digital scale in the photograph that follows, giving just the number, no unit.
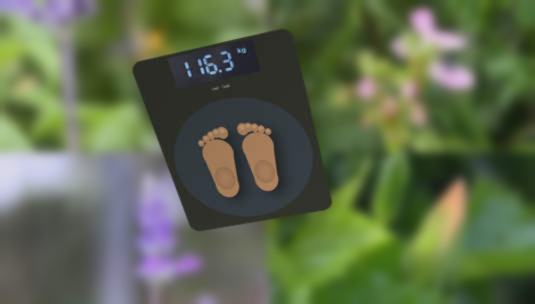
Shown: 116.3
